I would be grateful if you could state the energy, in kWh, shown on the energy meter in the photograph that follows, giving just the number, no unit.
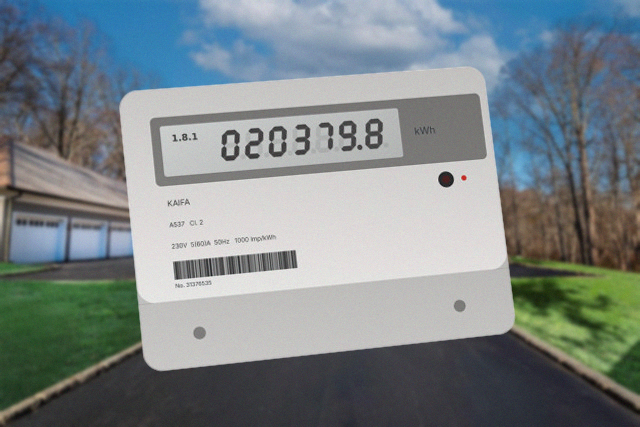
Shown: 20379.8
